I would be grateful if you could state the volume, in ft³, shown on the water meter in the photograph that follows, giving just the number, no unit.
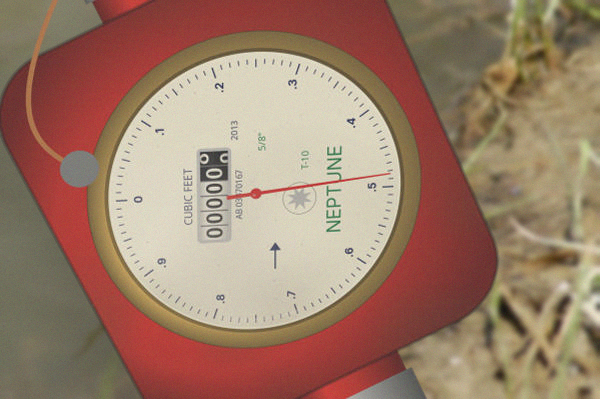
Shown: 8.48
